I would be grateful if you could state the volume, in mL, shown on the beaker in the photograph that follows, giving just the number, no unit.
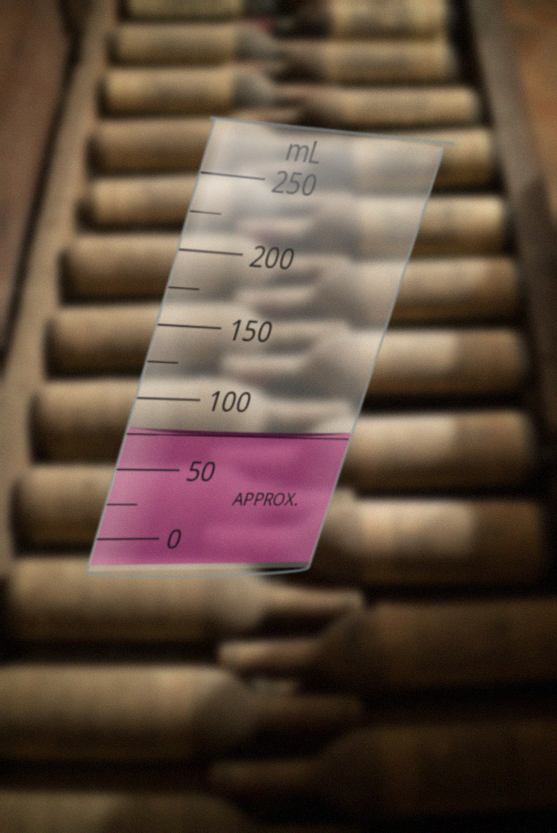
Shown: 75
